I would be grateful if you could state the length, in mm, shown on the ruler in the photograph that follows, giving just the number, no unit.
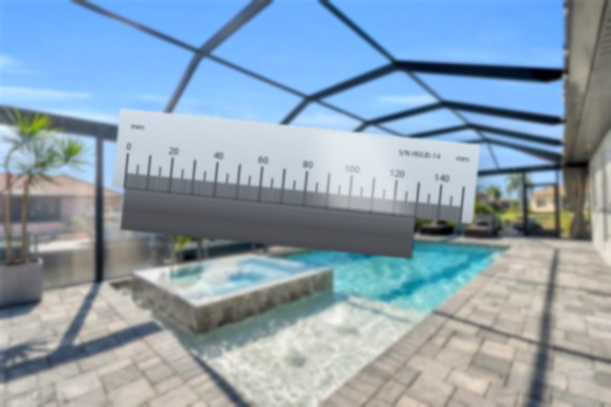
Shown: 130
